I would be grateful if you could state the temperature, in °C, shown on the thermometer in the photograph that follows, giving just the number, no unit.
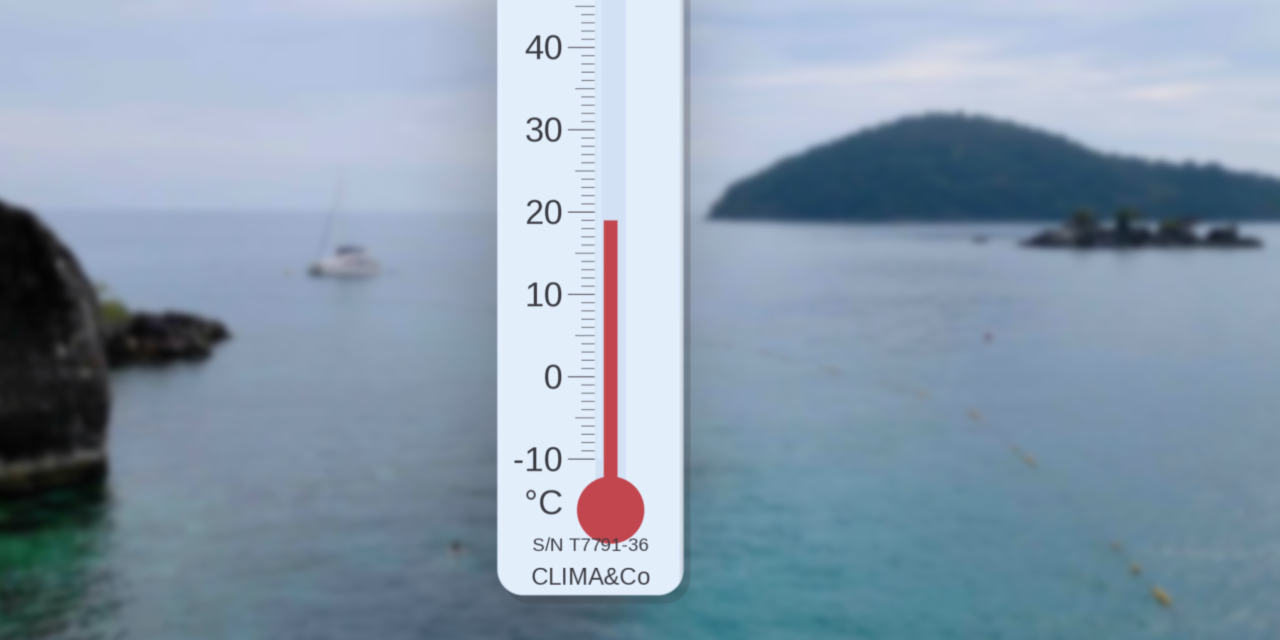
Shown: 19
